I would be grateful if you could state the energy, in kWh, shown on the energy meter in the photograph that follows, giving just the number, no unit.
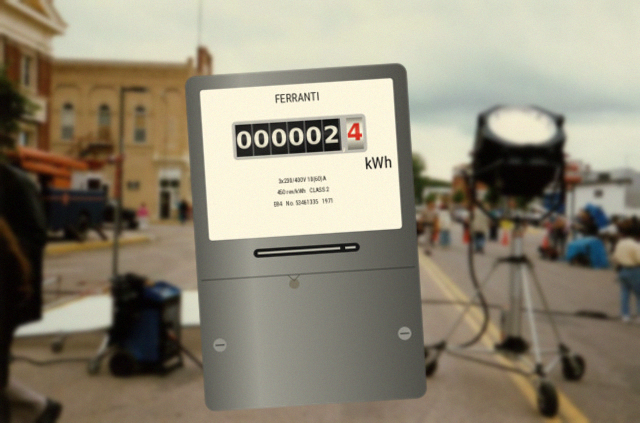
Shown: 2.4
